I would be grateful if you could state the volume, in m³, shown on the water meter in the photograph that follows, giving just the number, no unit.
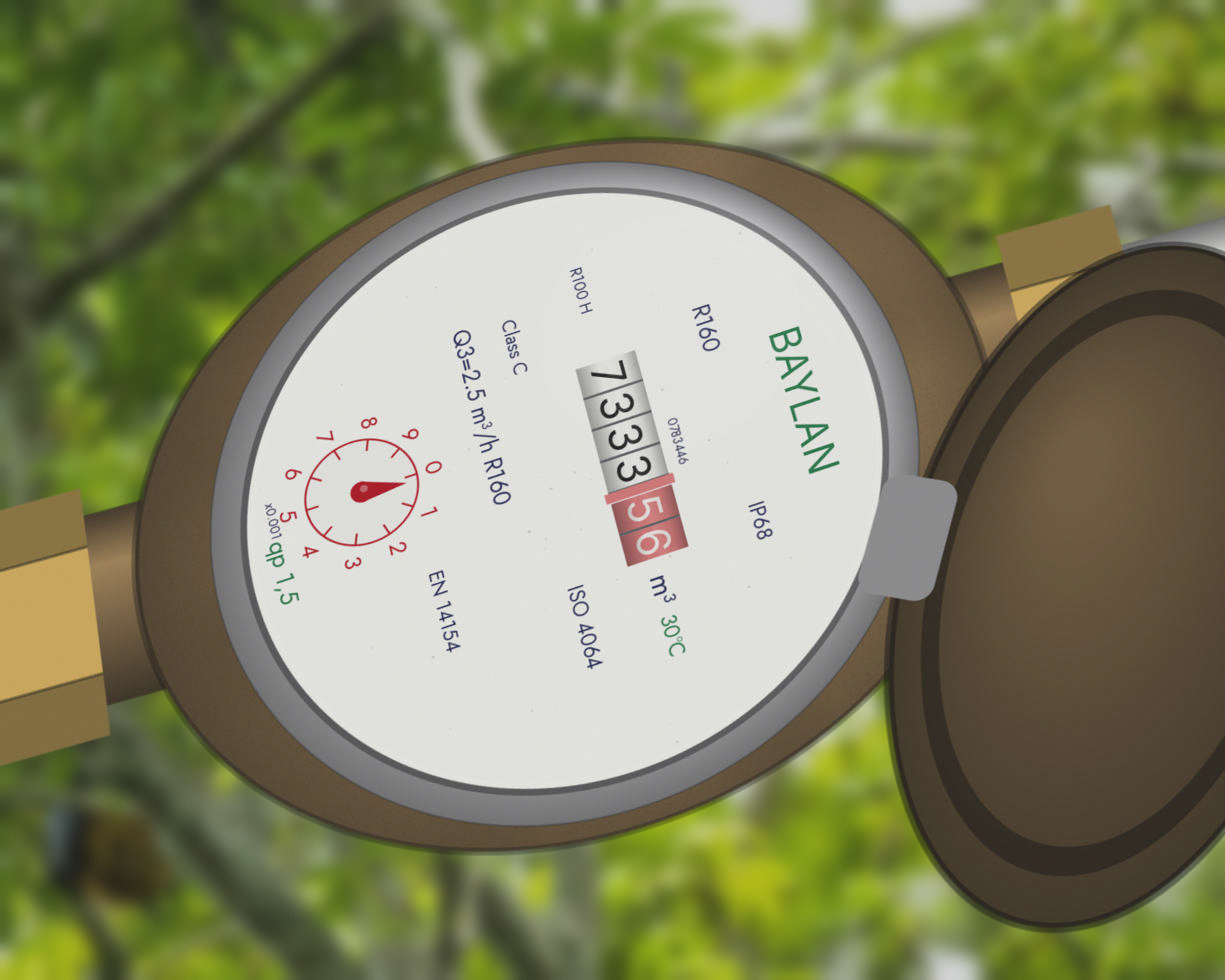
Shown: 7333.560
